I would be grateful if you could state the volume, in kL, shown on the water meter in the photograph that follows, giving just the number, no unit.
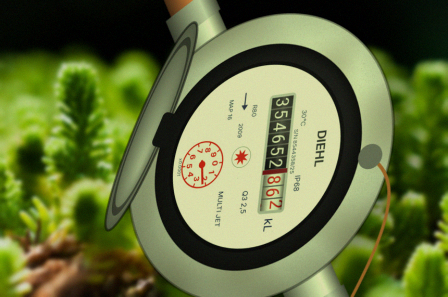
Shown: 354652.8622
